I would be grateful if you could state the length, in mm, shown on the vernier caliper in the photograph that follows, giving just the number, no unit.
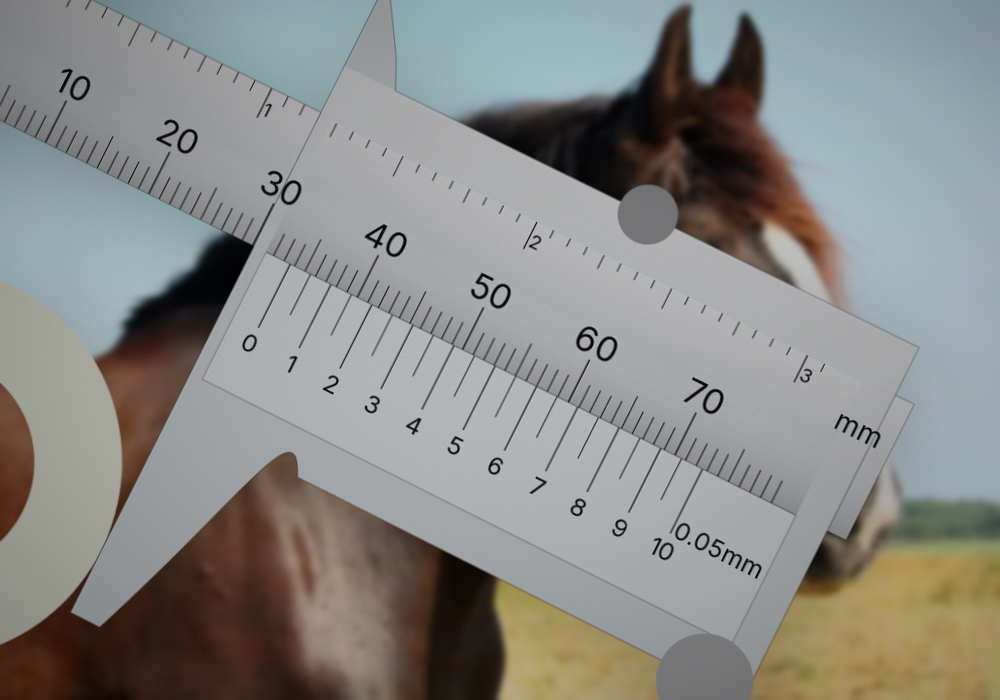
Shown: 33.6
